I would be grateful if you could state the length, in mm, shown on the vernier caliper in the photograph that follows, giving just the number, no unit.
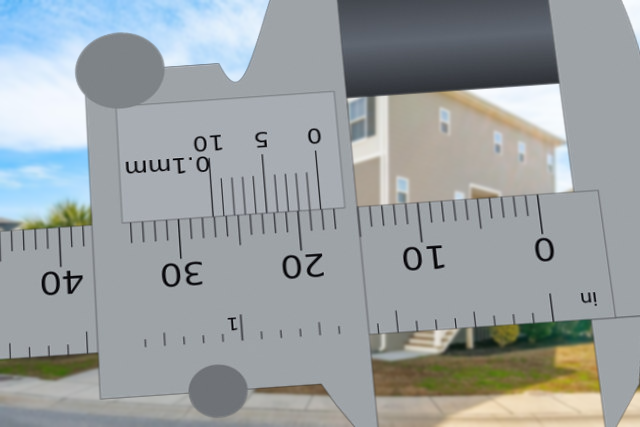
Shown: 18.1
